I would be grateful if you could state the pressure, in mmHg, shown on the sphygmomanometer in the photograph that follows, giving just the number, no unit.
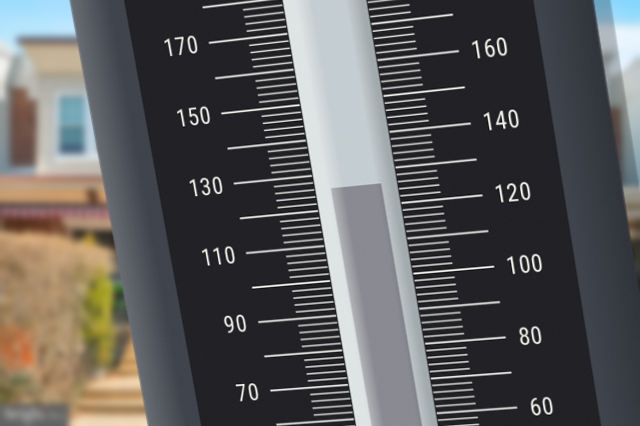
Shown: 126
